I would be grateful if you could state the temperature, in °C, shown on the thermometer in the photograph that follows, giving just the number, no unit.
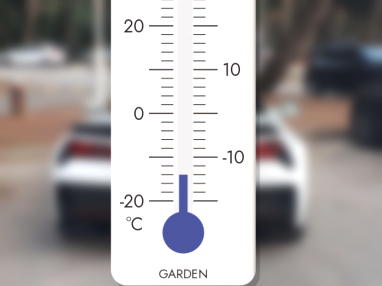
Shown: -14
